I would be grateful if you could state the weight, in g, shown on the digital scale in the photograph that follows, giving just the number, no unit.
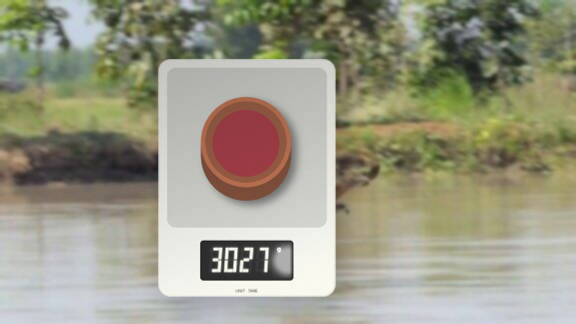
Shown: 3027
